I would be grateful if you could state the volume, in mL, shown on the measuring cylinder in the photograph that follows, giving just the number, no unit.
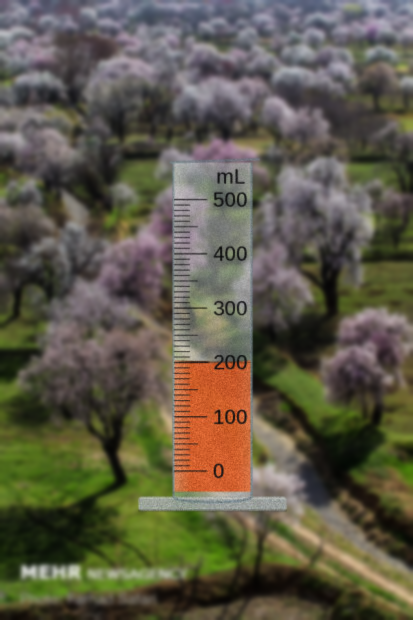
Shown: 200
